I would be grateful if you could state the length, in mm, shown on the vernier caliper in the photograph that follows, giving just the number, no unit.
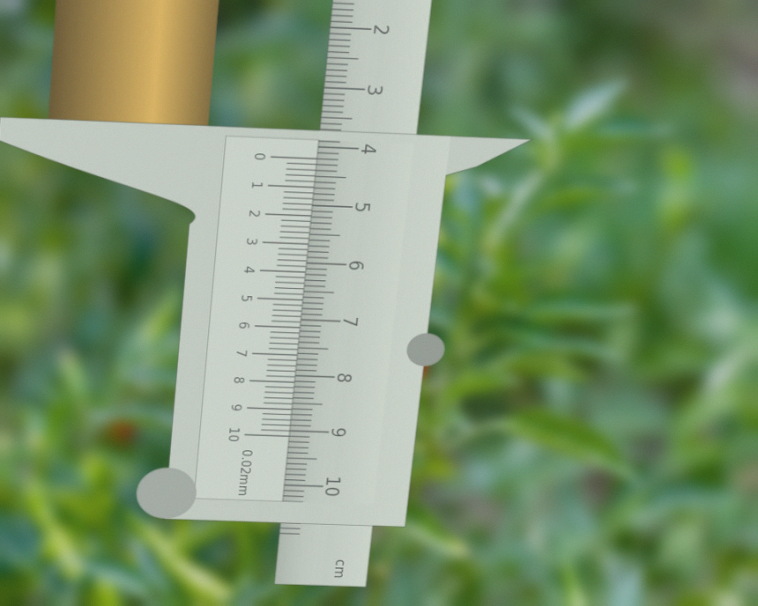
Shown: 42.0
